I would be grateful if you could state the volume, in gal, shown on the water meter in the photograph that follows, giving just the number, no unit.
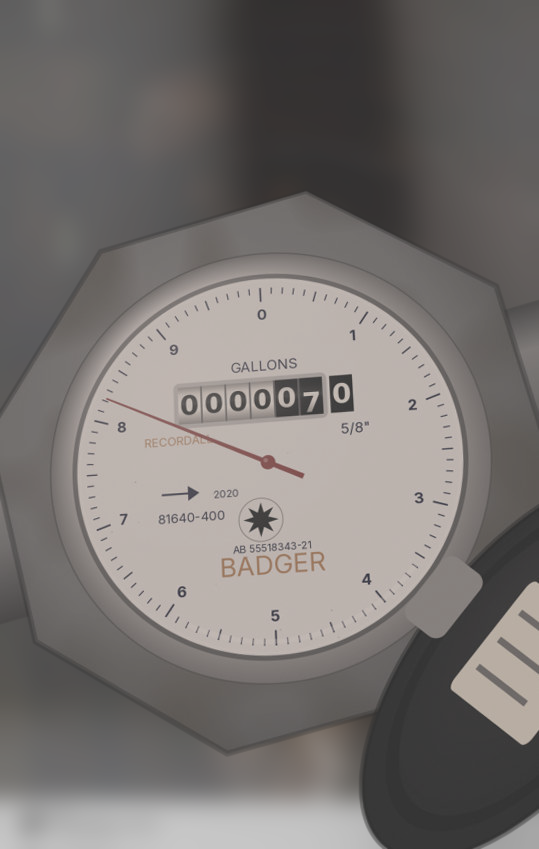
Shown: 68.2
